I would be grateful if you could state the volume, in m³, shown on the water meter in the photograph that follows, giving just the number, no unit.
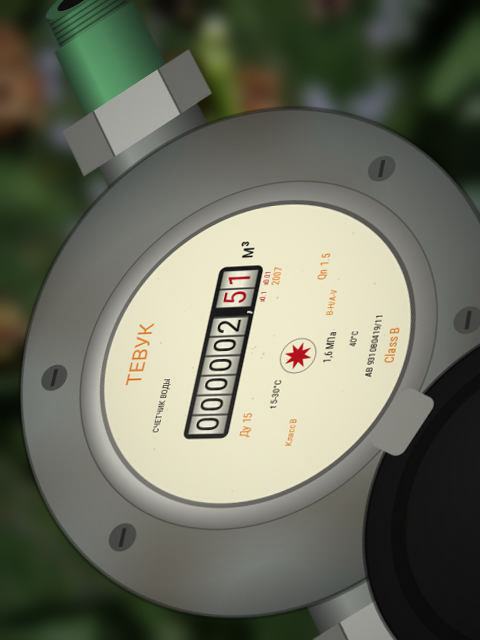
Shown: 2.51
